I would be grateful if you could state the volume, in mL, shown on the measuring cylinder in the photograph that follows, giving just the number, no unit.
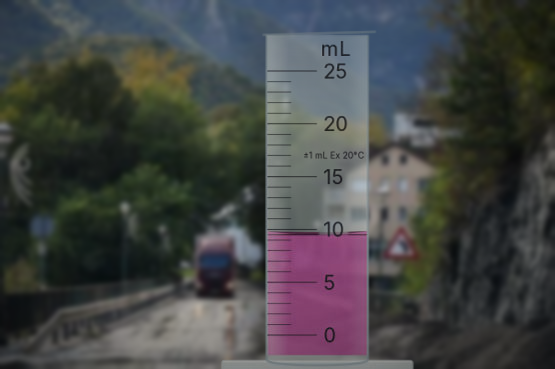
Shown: 9.5
